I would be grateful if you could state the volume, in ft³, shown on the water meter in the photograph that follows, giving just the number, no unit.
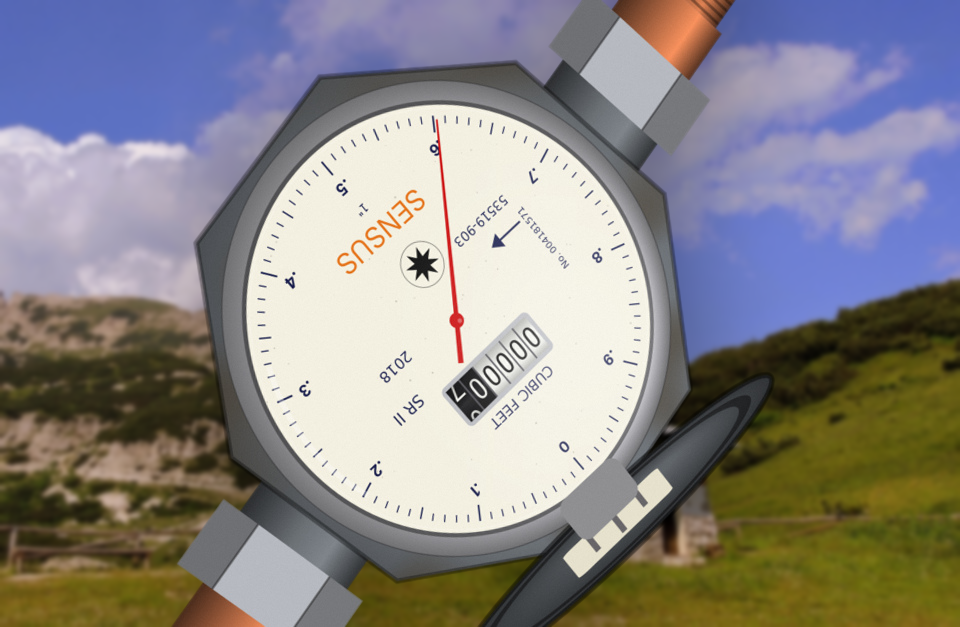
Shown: 6.60
